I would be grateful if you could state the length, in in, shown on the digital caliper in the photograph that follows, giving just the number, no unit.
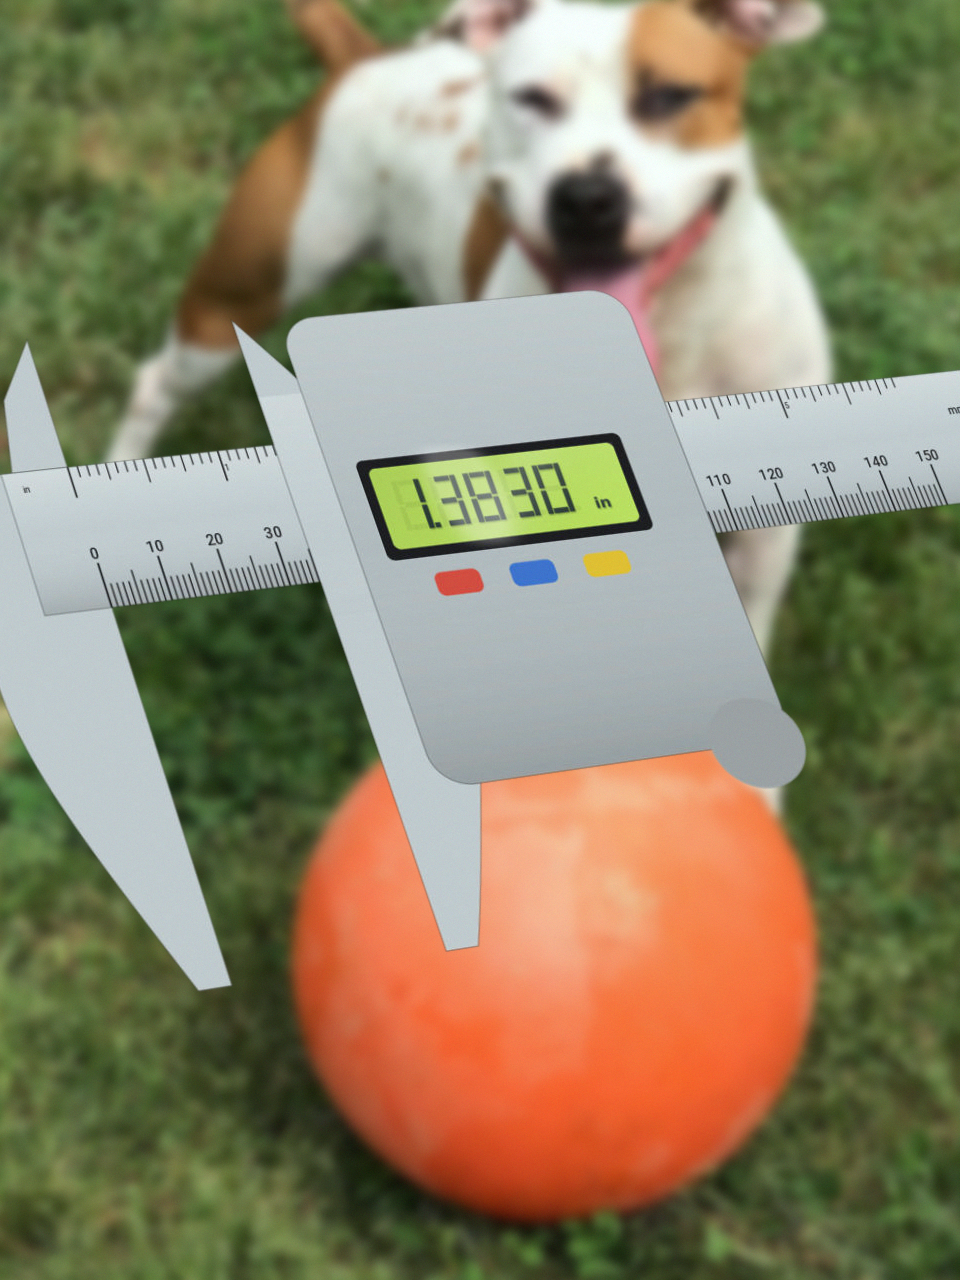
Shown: 1.3830
